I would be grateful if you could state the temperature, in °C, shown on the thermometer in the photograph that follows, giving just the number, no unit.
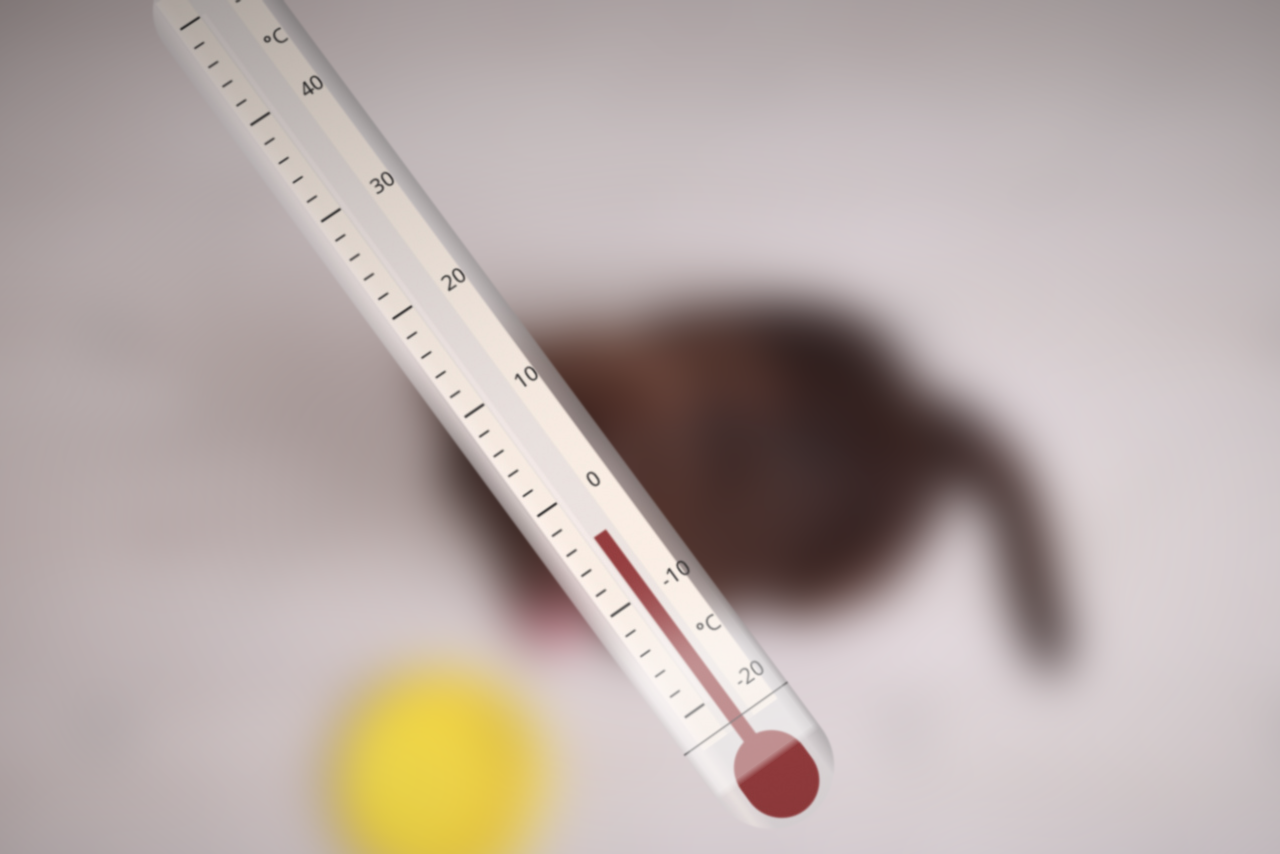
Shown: -4
